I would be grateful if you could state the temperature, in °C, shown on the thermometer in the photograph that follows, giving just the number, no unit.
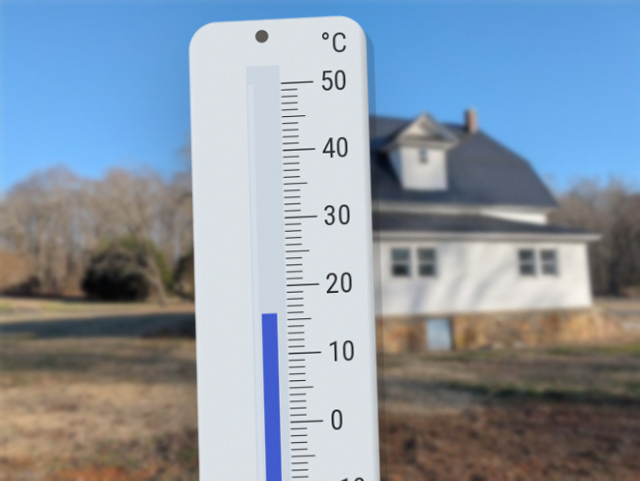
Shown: 16
